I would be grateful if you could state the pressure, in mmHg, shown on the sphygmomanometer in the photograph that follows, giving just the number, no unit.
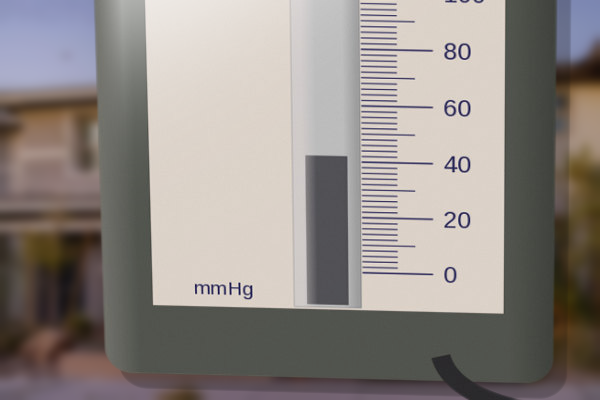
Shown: 42
